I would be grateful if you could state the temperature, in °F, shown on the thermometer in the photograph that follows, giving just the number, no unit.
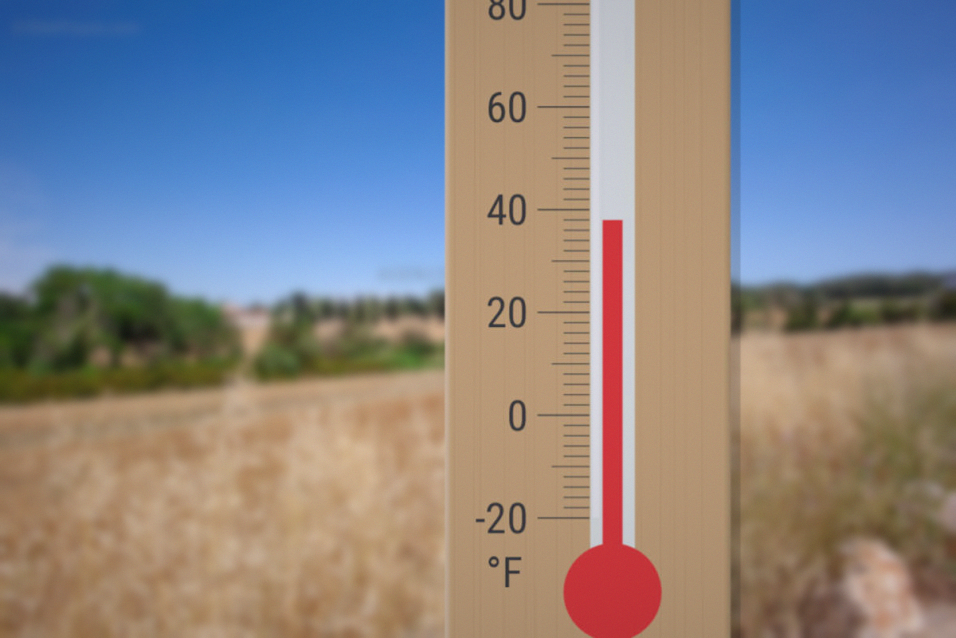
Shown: 38
